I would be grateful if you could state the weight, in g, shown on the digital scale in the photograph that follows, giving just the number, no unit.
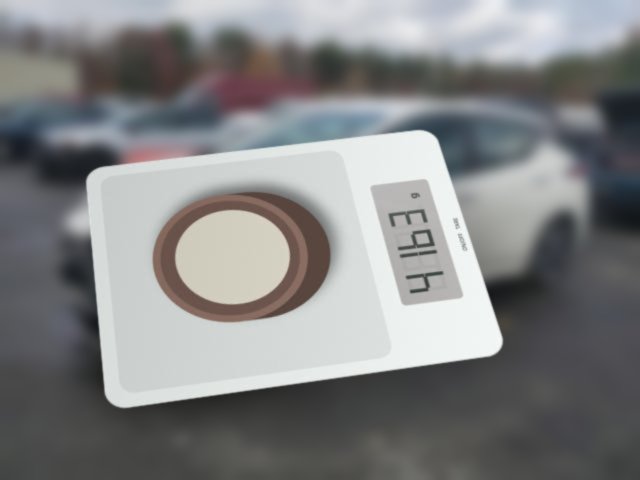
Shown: 4163
